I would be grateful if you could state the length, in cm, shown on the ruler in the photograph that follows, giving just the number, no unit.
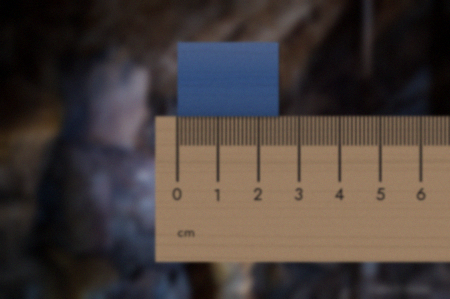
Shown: 2.5
